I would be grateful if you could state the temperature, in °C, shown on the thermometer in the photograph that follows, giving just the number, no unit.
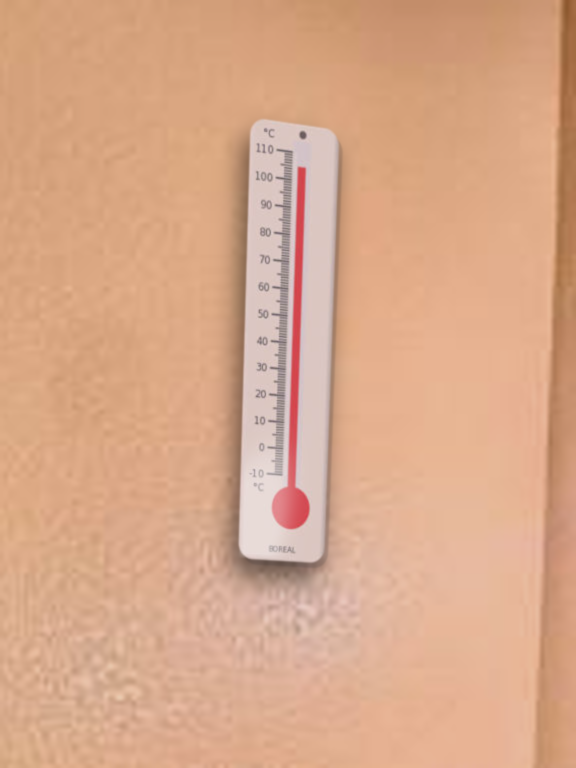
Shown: 105
